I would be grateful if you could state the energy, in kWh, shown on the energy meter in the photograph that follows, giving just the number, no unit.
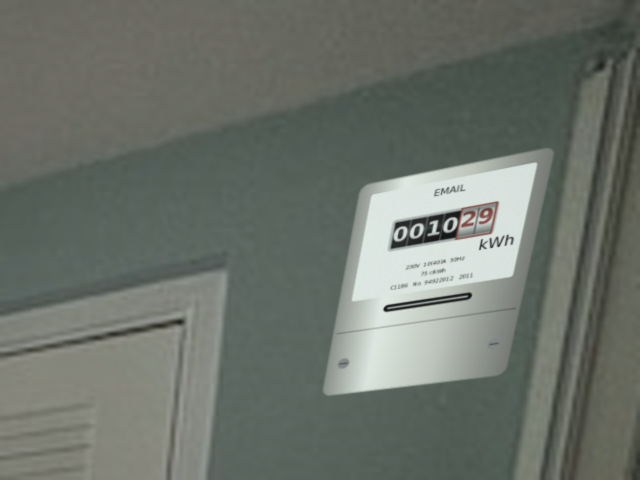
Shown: 10.29
